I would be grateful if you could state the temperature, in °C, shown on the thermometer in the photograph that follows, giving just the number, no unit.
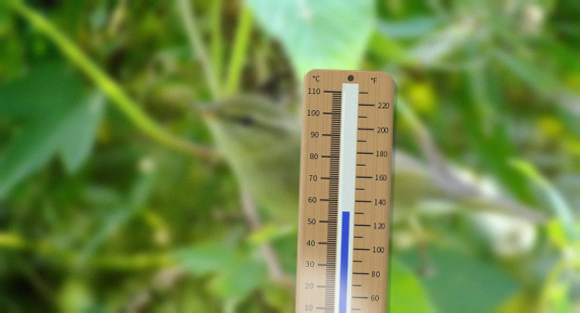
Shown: 55
